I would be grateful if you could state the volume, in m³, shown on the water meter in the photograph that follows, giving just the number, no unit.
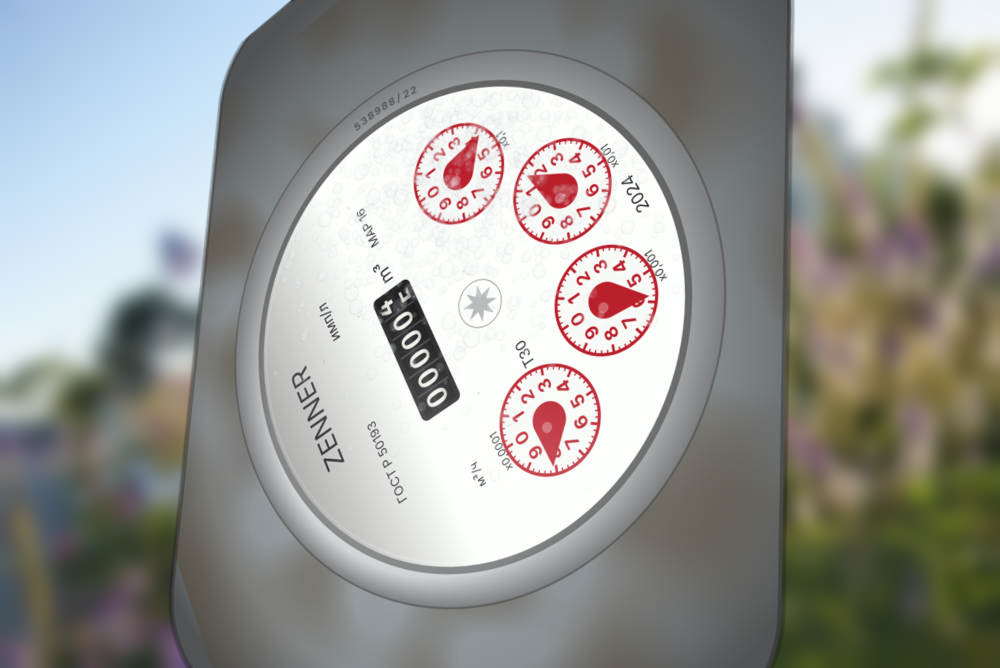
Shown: 4.4158
